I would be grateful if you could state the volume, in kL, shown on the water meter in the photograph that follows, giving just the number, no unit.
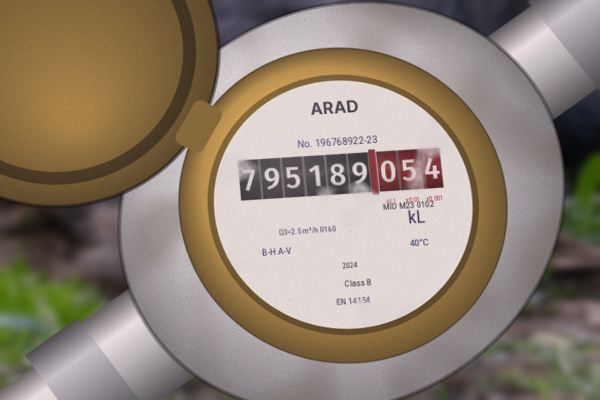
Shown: 795189.054
